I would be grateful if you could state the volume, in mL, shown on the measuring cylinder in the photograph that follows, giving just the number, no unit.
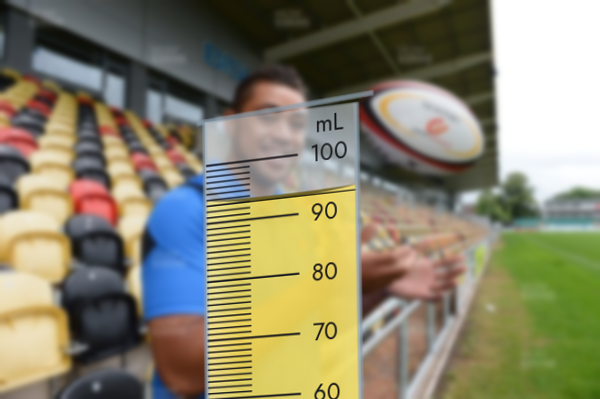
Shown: 93
